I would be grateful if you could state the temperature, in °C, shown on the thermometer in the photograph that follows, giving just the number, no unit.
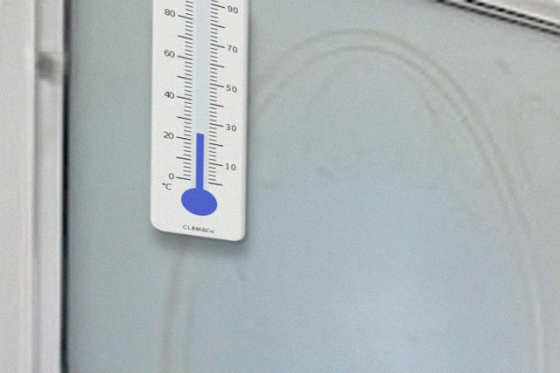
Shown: 24
